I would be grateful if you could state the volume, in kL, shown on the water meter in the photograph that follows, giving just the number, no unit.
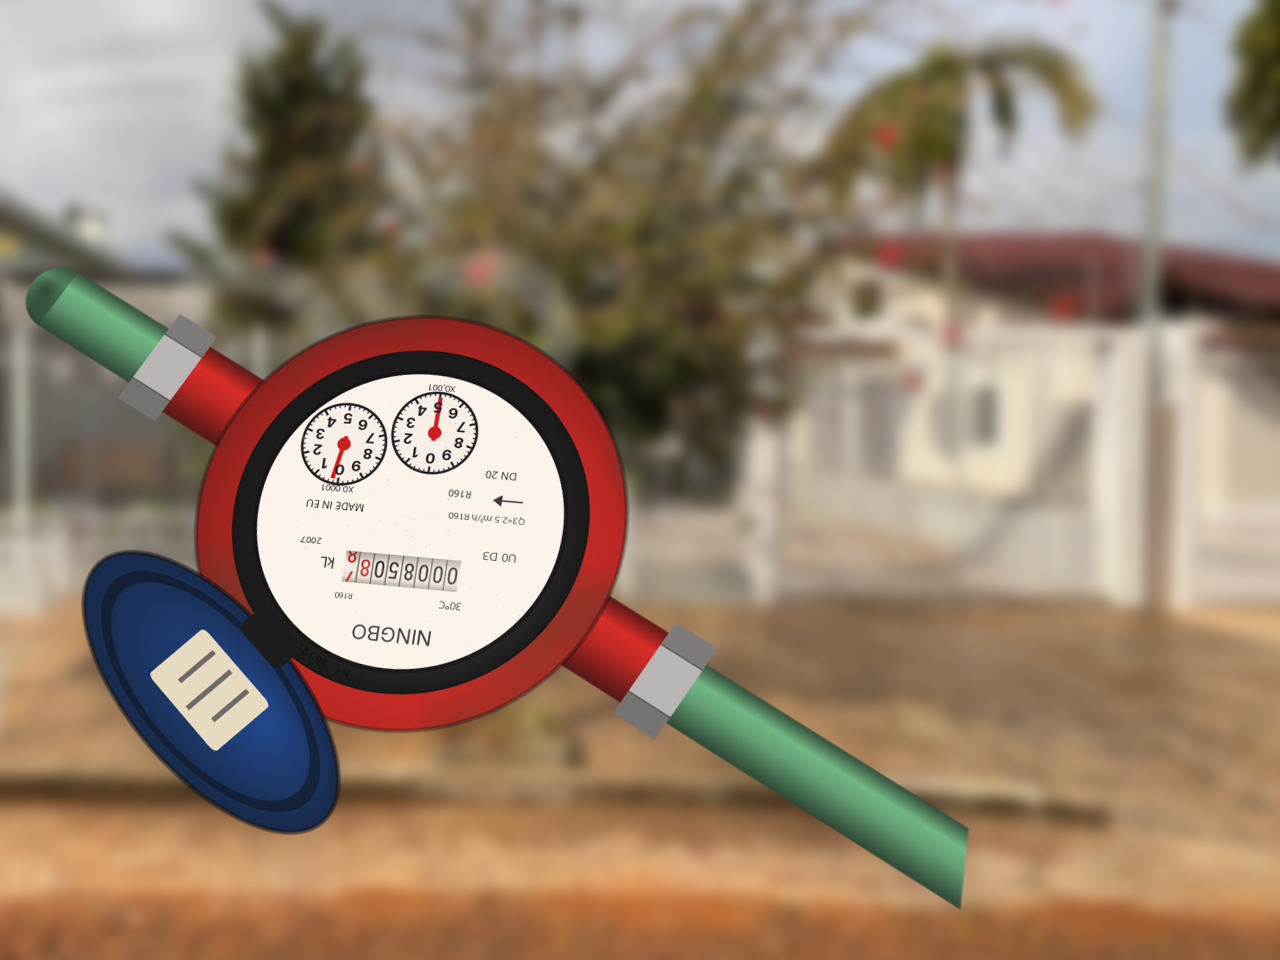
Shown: 850.8750
